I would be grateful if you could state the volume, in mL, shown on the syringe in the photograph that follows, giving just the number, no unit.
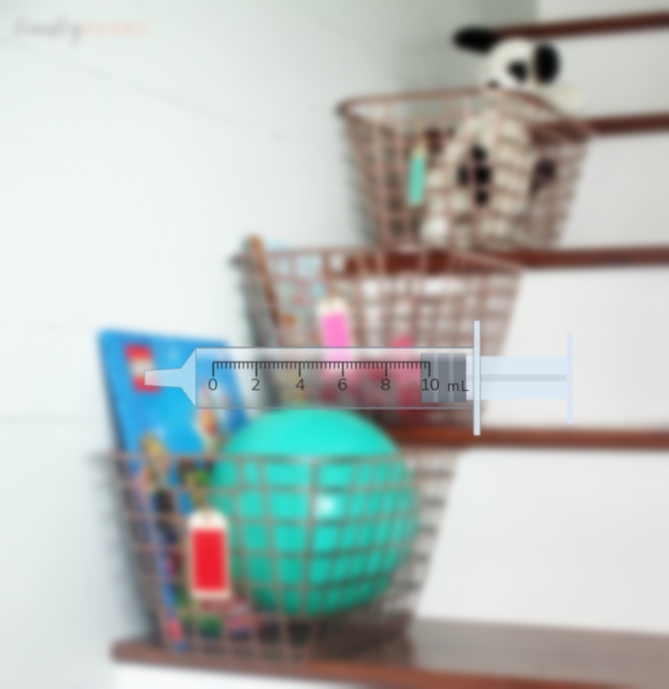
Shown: 9.6
